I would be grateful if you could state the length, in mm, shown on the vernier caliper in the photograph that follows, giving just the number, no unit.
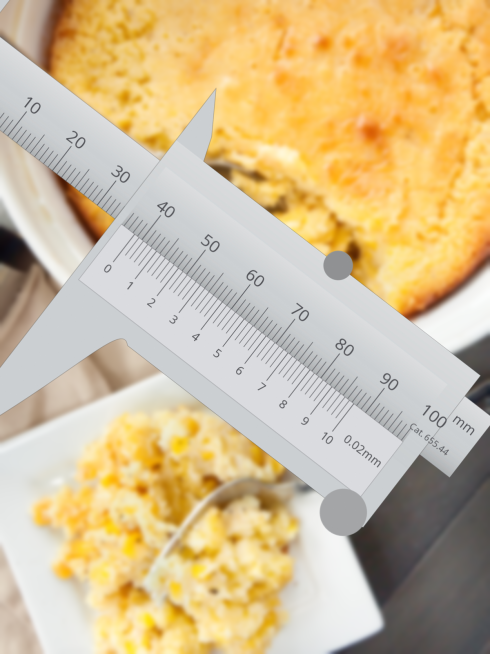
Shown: 38.4
